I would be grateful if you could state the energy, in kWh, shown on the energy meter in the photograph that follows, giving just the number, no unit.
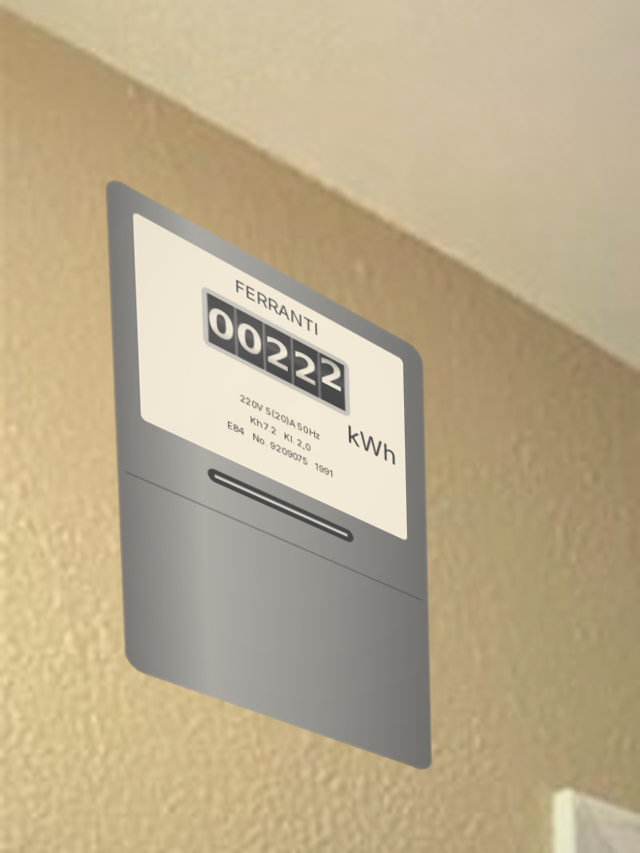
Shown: 222
